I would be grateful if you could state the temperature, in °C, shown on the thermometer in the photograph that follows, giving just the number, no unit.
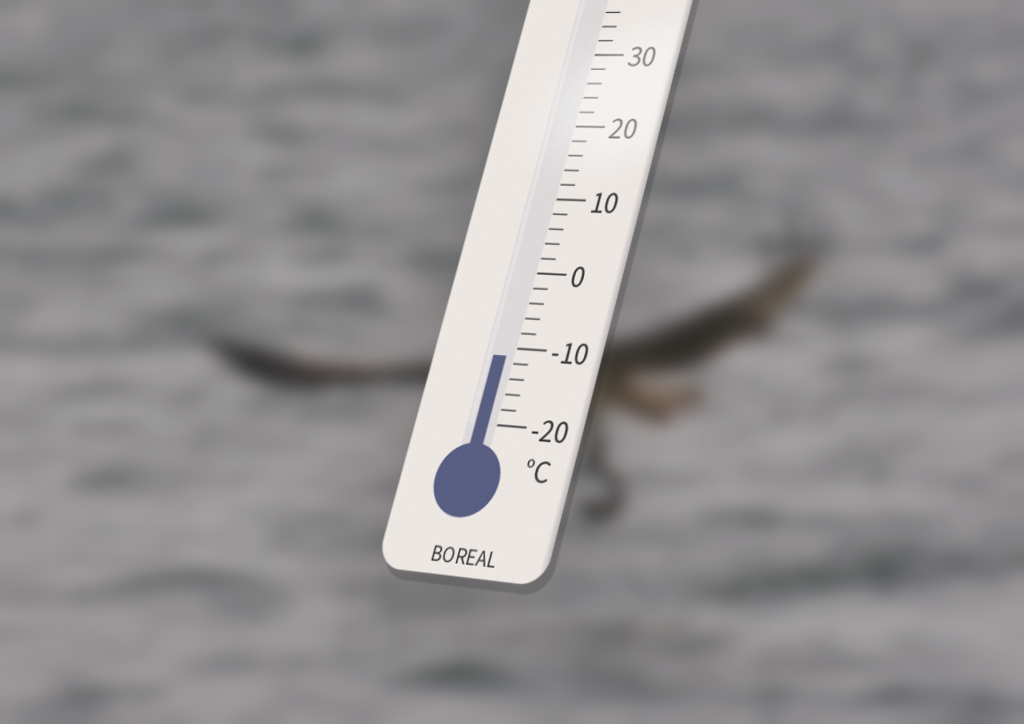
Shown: -11
